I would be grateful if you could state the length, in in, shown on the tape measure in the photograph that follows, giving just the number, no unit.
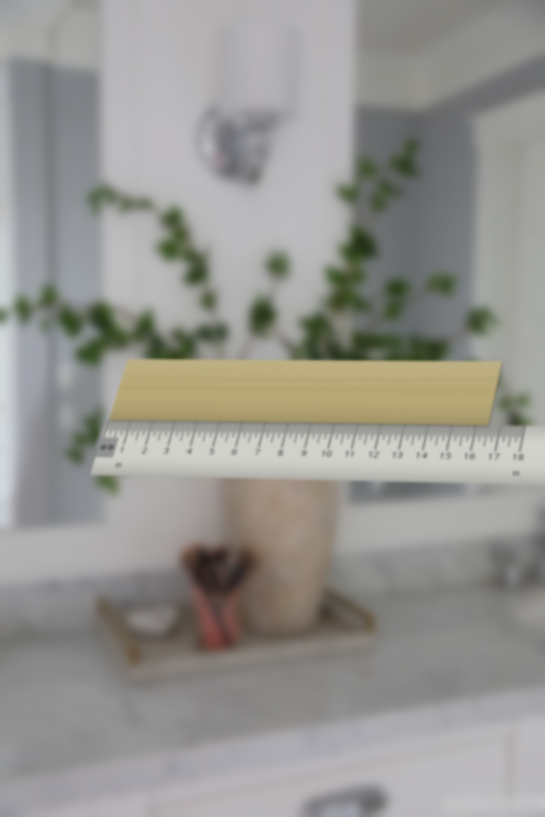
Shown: 16.5
